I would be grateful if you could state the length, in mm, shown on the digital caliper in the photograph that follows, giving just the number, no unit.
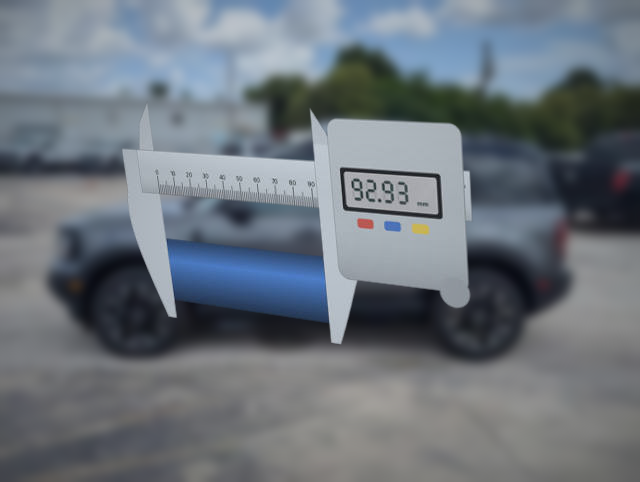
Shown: 92.93
